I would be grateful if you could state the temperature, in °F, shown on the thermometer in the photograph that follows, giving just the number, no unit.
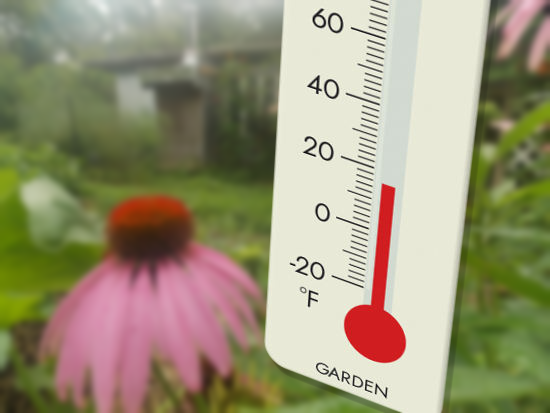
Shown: 16
